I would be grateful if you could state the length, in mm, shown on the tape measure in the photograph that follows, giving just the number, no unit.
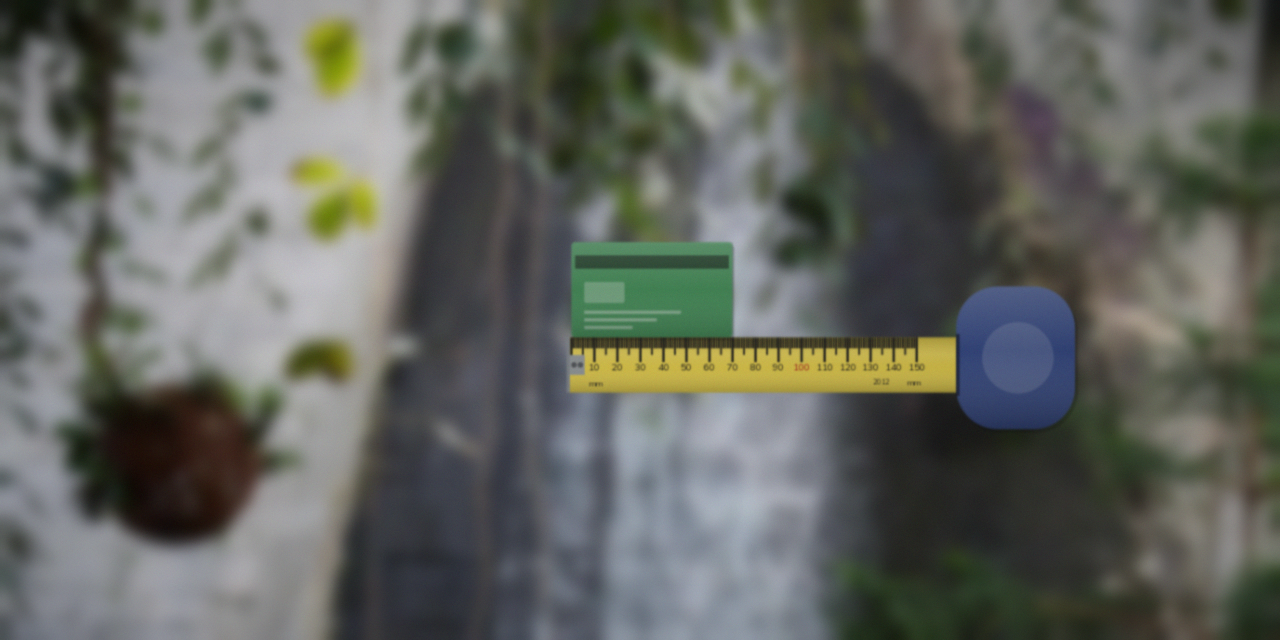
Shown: 70
